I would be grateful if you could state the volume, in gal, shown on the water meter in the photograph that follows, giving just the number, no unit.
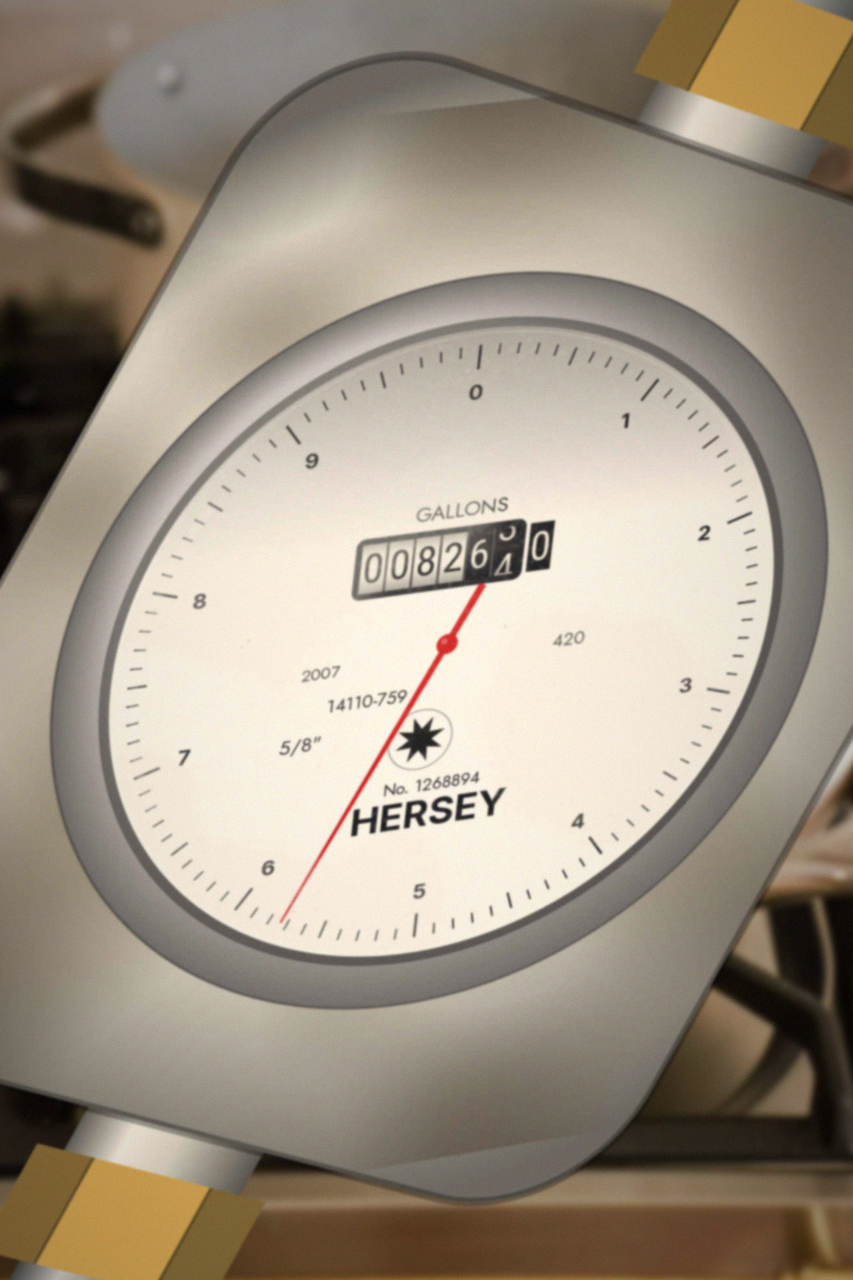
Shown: 82635.7
